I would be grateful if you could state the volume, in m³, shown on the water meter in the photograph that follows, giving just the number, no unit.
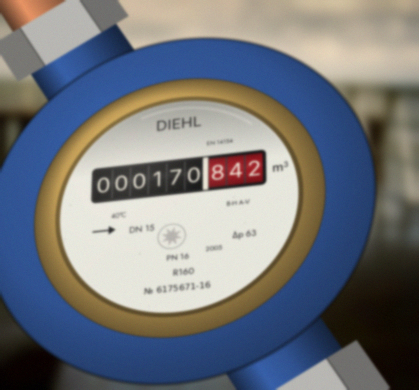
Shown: 170.842
